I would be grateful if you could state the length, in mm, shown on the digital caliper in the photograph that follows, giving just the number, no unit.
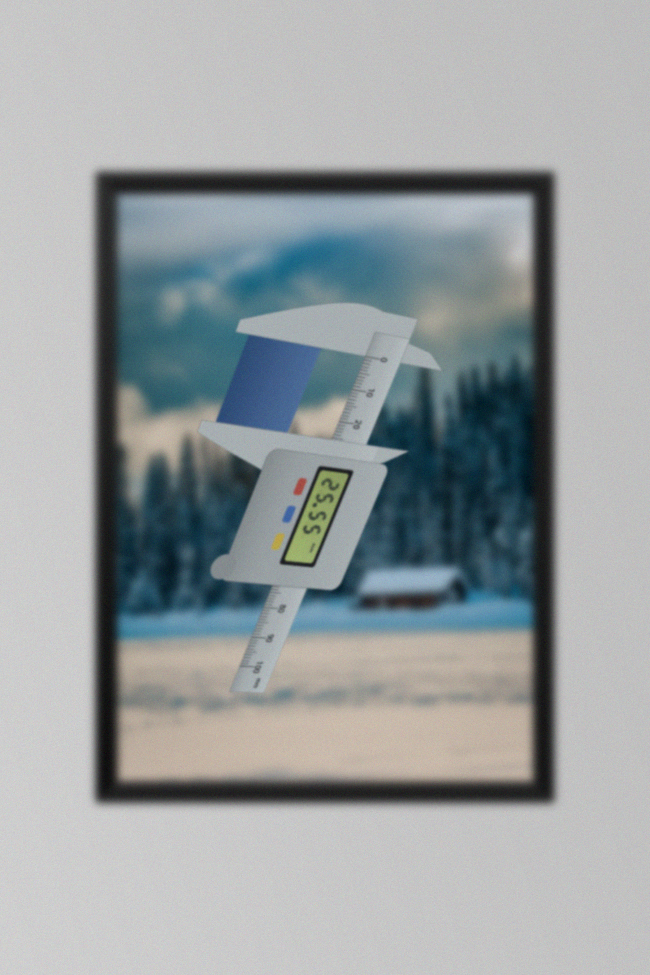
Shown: 25.55
